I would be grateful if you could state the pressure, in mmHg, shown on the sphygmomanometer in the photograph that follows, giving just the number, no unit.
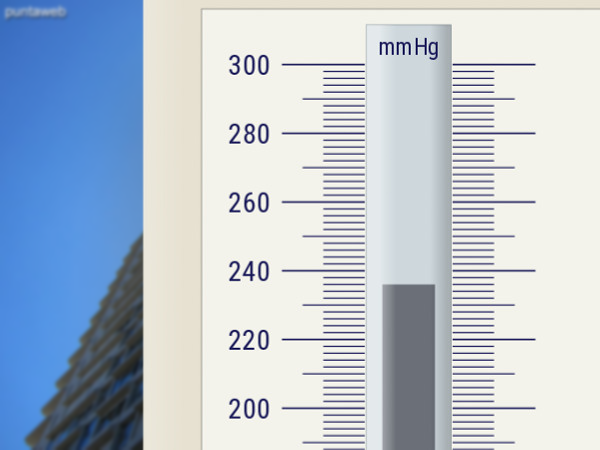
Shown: 236
